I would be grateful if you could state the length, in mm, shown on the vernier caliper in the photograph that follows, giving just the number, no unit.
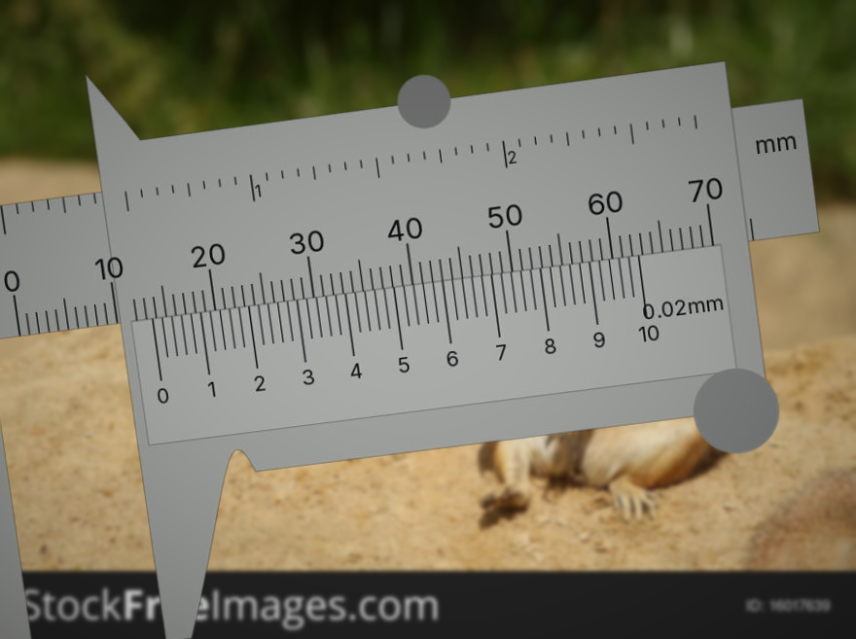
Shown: 13.6
